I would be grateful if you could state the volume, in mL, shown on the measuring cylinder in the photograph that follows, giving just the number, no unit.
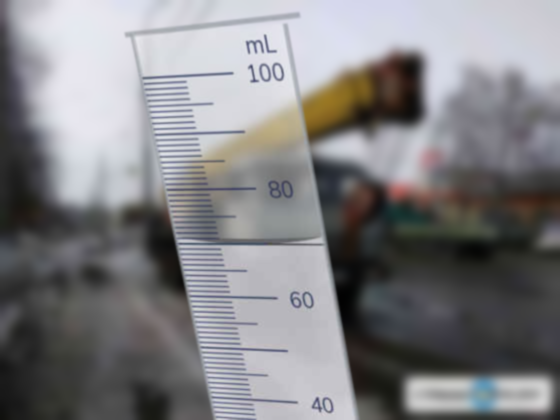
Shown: 70
